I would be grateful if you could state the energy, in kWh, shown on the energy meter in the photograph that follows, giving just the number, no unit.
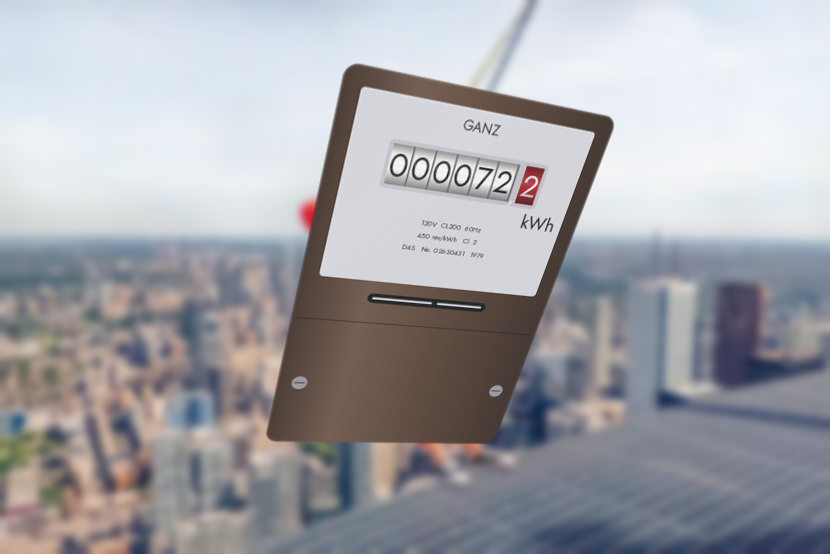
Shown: 72.2
